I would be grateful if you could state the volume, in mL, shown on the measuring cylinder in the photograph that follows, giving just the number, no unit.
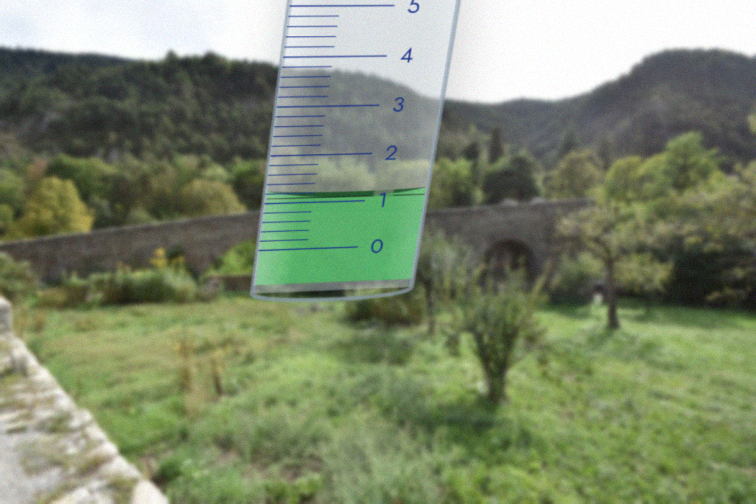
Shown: 1.1
